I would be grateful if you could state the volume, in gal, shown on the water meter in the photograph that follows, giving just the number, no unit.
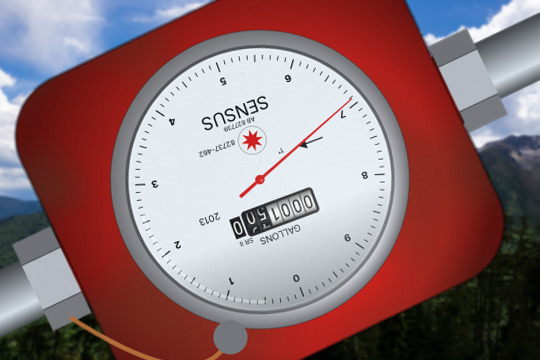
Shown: 1496.9
